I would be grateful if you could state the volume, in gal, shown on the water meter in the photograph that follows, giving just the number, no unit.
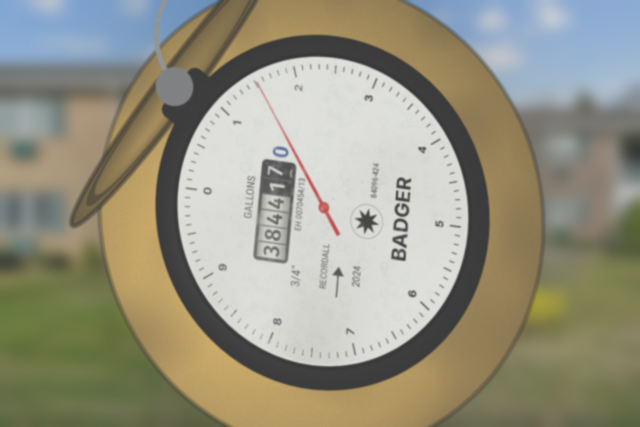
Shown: 3844171.5
